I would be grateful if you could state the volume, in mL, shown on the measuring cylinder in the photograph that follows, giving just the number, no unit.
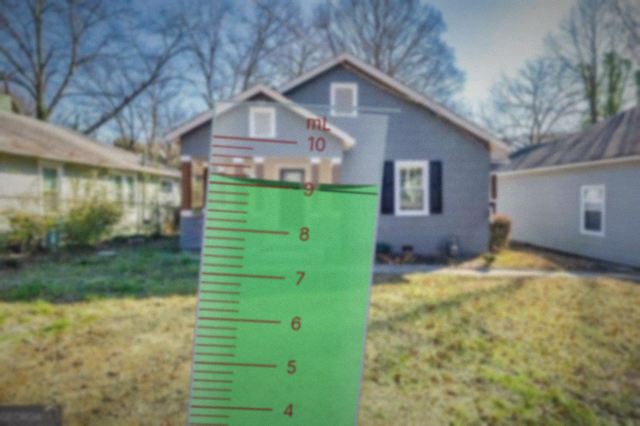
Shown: 9
